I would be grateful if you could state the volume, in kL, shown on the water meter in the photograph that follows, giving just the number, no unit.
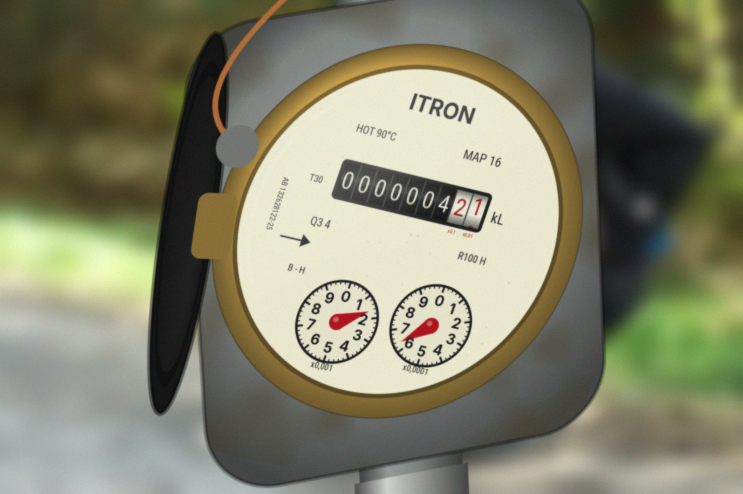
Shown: 4.2116
